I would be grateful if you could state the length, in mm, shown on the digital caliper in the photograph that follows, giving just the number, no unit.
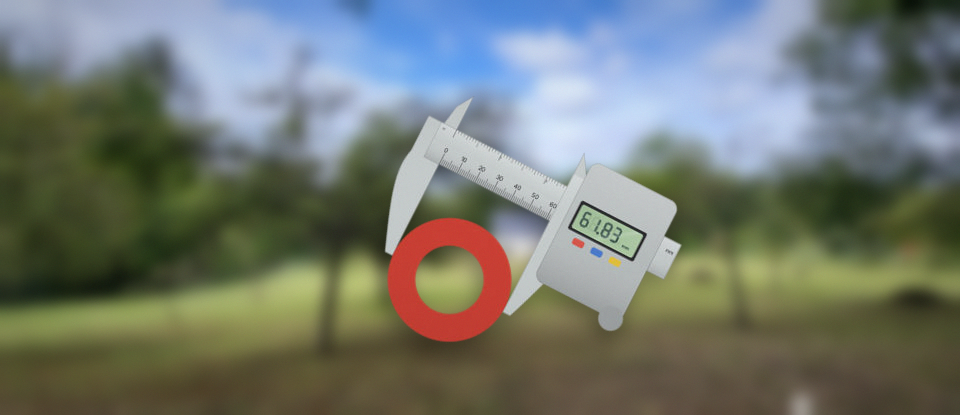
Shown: 61.83
